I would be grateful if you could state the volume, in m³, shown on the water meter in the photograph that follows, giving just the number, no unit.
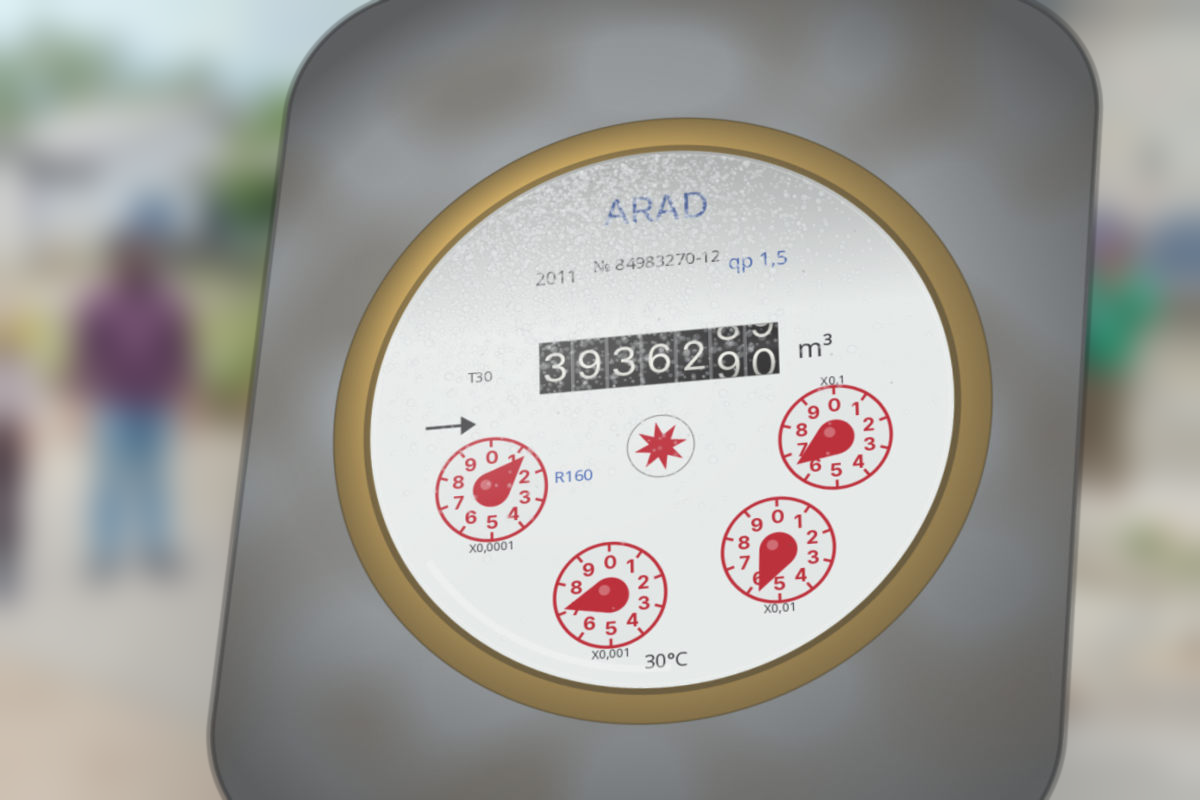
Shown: 3936289.6571
